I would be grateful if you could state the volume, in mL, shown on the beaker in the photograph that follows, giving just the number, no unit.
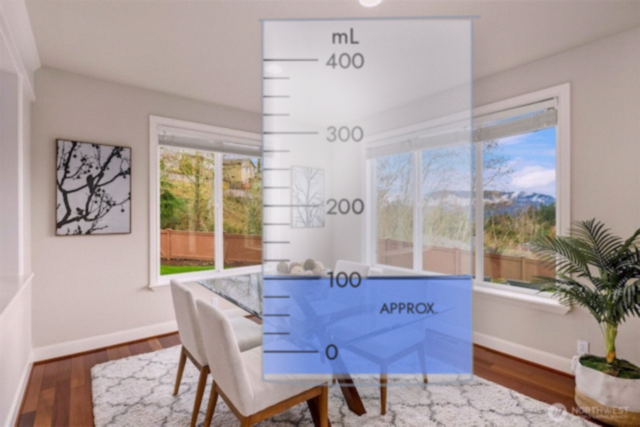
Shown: 100
